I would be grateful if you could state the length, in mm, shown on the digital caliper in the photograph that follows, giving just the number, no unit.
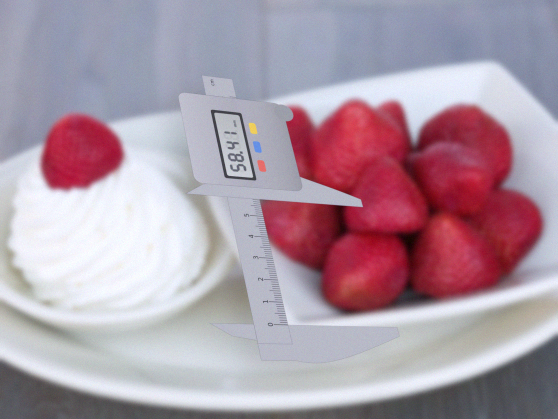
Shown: 58.41
